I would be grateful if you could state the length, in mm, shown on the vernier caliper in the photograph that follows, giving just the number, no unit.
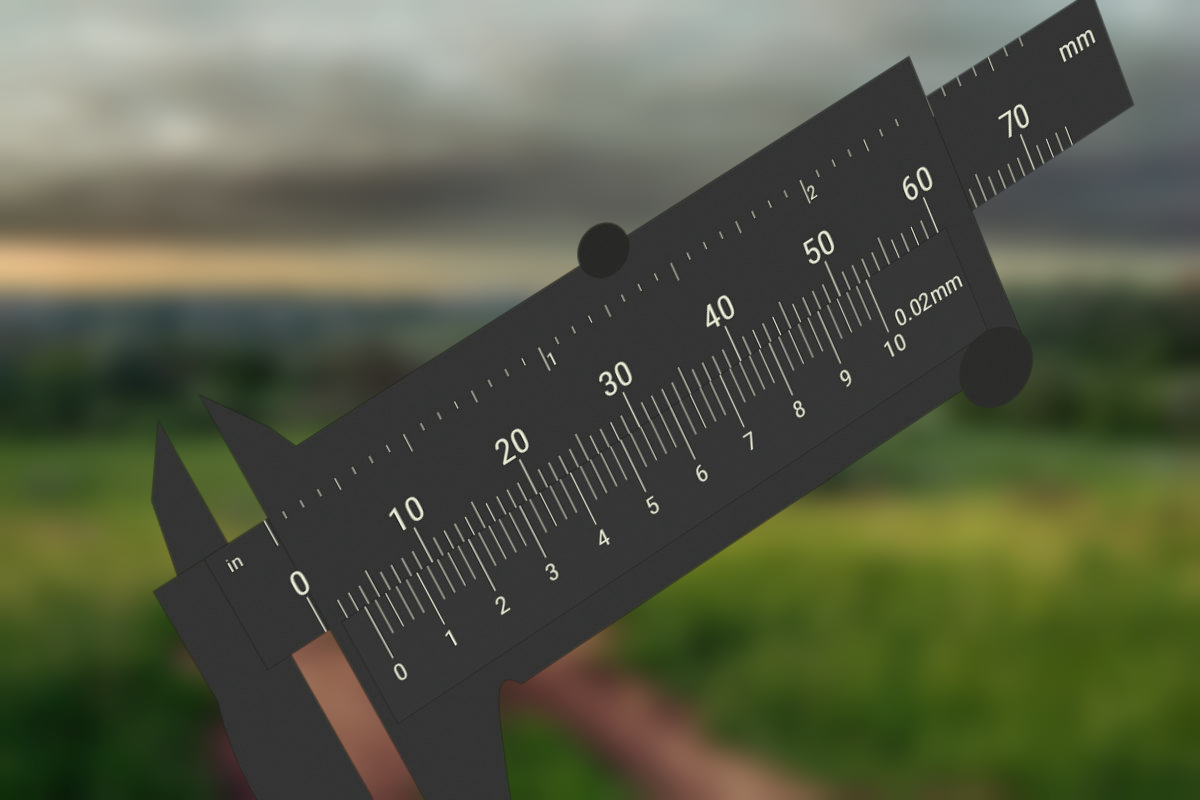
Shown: 3.6
